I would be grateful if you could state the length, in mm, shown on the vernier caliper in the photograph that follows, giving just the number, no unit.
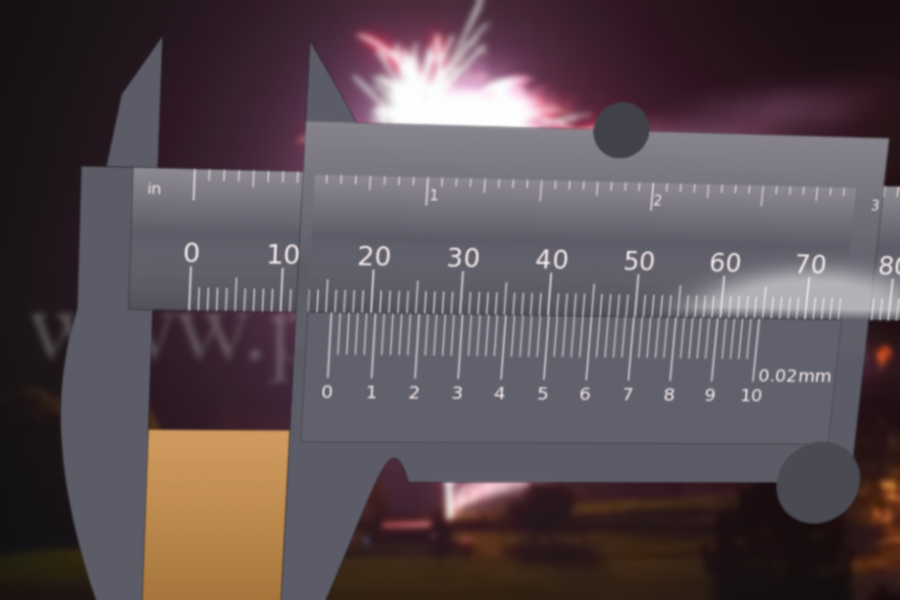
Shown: 15.6
